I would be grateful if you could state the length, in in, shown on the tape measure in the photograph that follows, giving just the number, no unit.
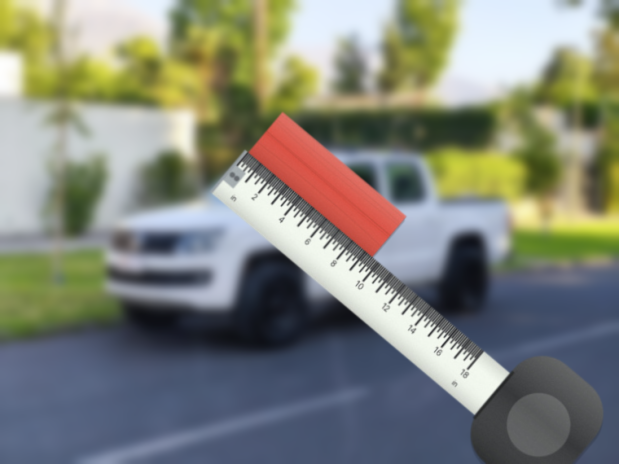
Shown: 9.5
